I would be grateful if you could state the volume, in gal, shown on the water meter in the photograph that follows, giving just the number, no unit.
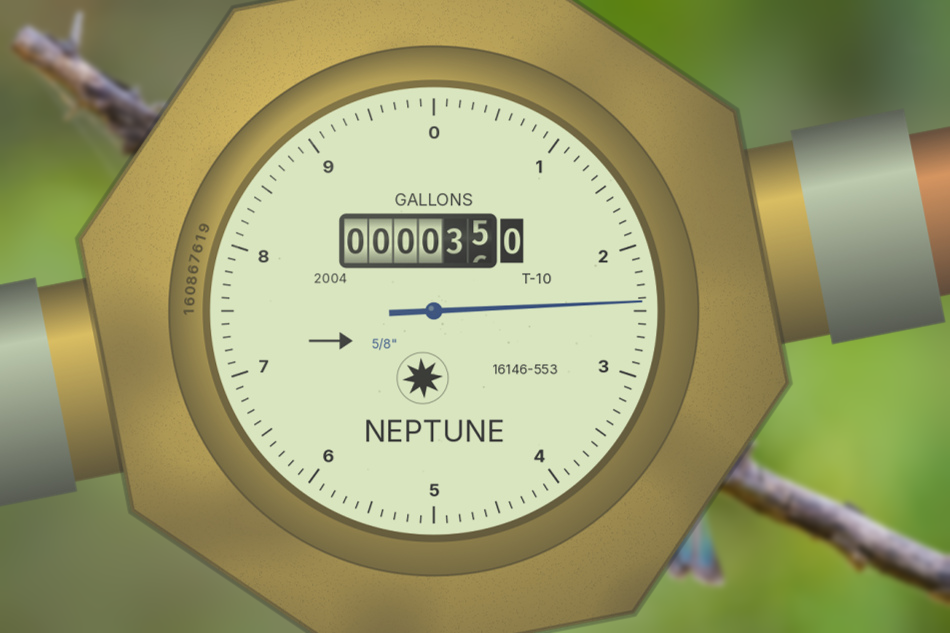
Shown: 352.4
